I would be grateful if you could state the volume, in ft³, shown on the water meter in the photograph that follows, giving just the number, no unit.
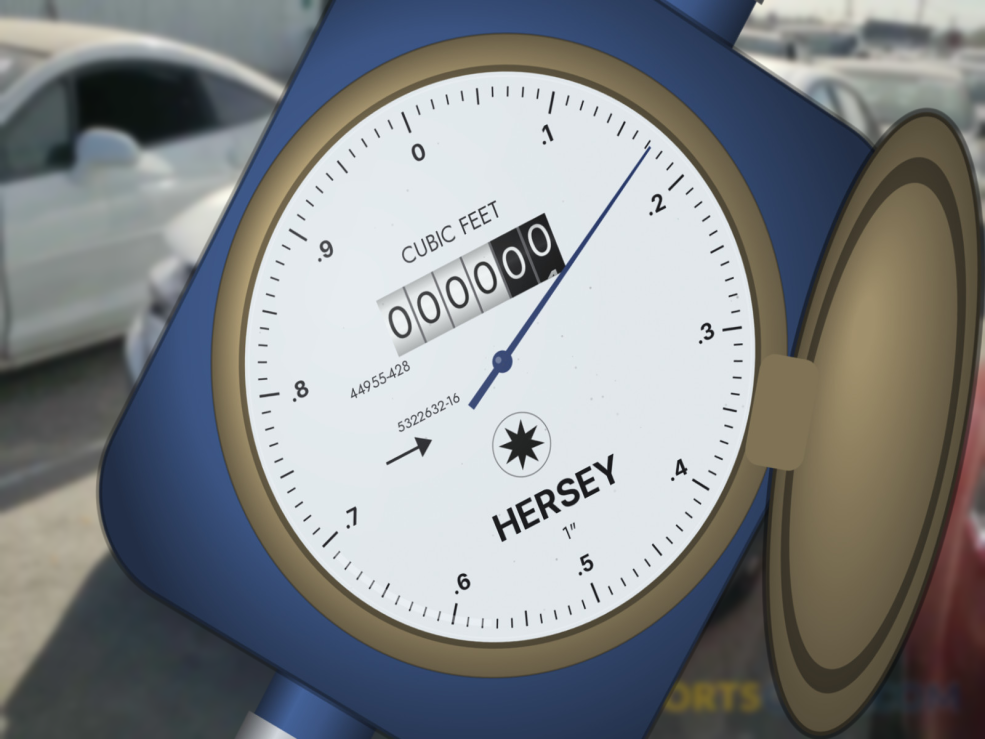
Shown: 0.17
